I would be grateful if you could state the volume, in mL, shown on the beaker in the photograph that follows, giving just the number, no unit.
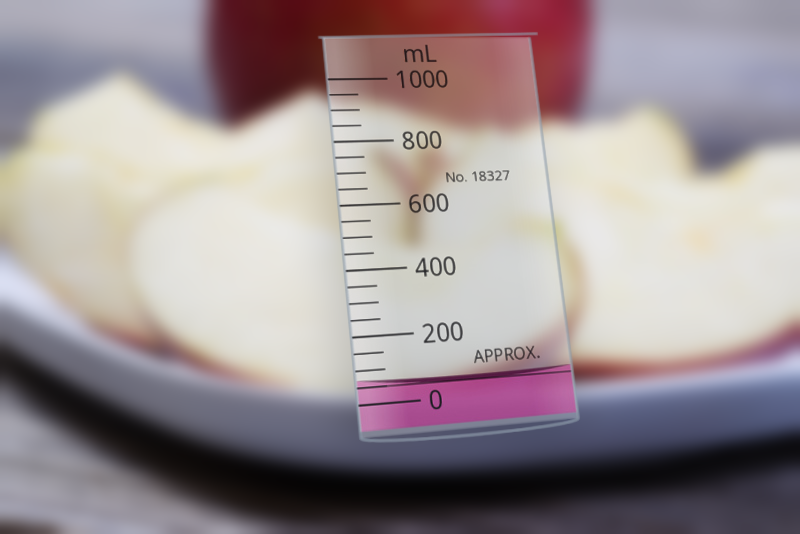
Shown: 50
